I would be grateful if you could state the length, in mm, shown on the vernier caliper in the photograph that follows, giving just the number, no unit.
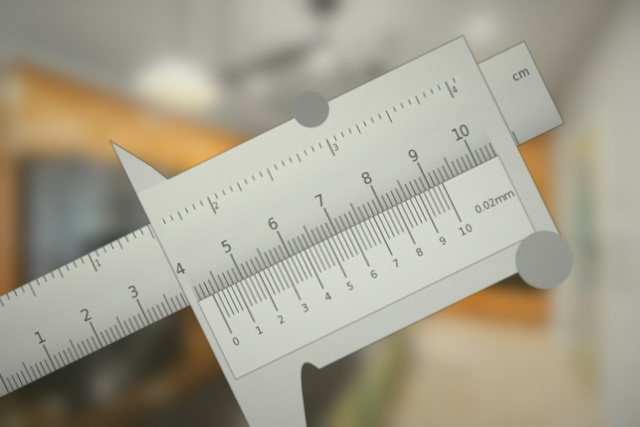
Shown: 43.5
